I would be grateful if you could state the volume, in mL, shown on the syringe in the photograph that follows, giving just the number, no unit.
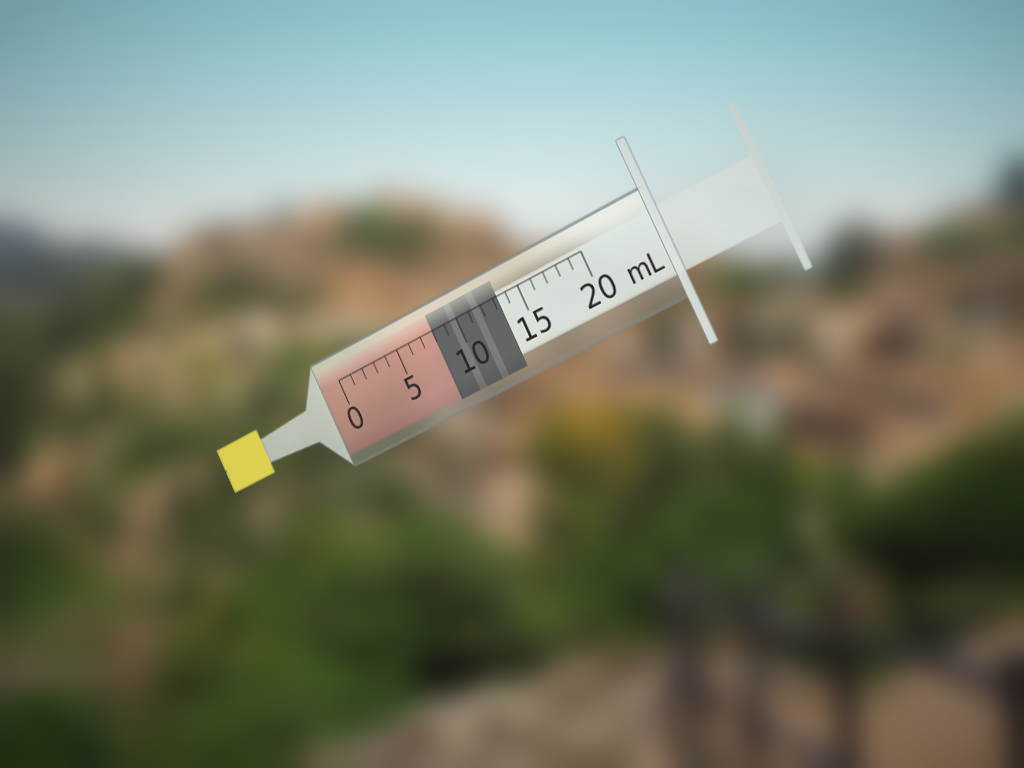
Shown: 8
